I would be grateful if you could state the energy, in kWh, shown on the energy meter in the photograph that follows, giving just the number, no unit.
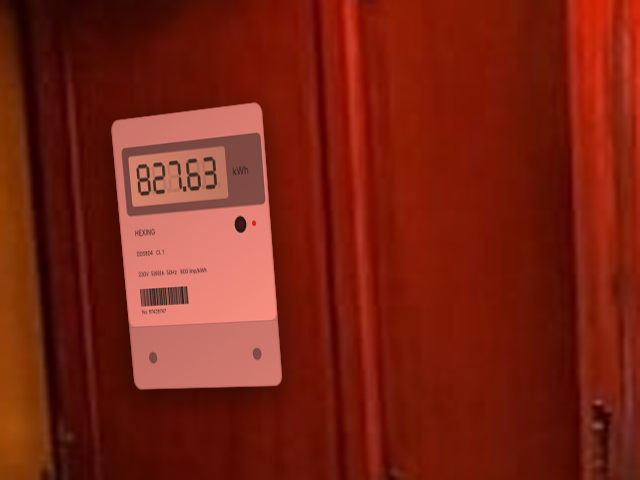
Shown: 827.63
